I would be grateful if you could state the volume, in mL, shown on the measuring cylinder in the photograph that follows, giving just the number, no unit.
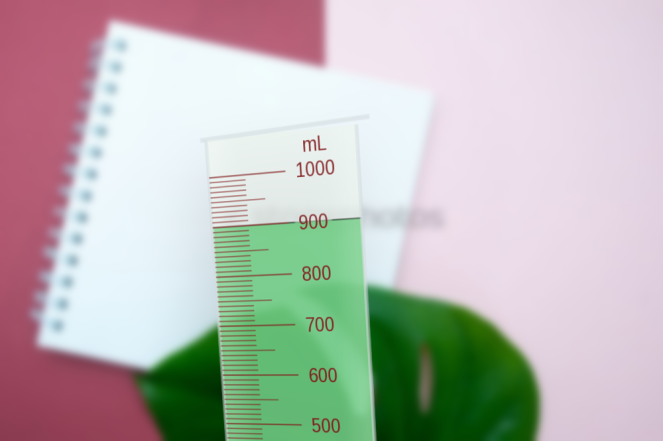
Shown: 900
